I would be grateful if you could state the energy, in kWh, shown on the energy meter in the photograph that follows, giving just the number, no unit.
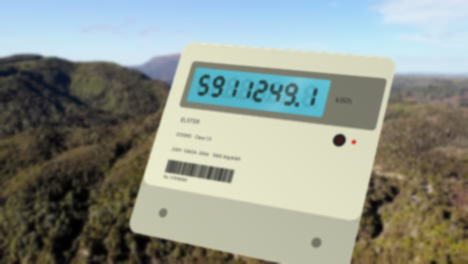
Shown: 5911249.1
